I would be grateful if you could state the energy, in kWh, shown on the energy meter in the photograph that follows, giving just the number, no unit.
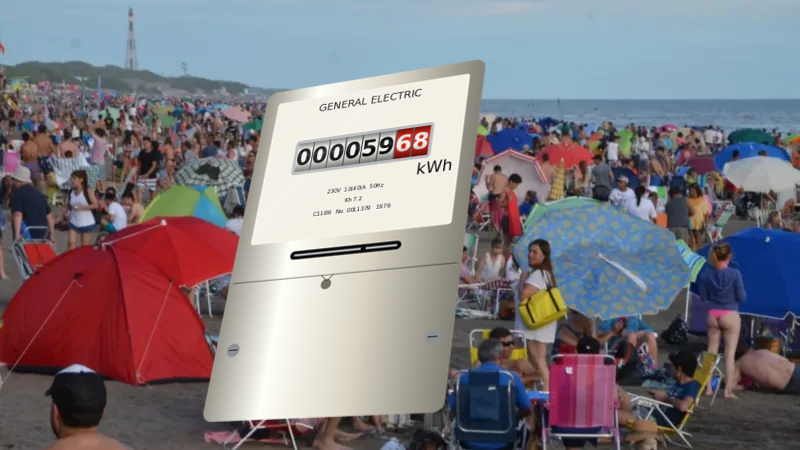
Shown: 59.68
